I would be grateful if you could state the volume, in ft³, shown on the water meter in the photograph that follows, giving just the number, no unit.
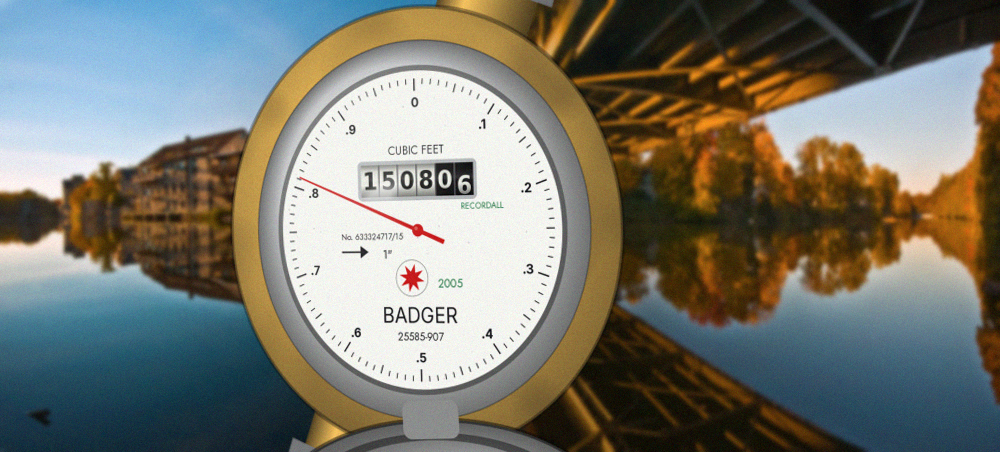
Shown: 150805.81
